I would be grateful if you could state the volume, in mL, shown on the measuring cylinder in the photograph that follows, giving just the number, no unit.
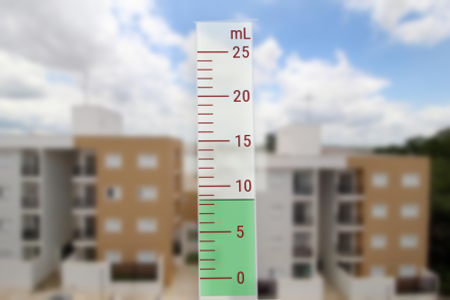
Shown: 8.5
